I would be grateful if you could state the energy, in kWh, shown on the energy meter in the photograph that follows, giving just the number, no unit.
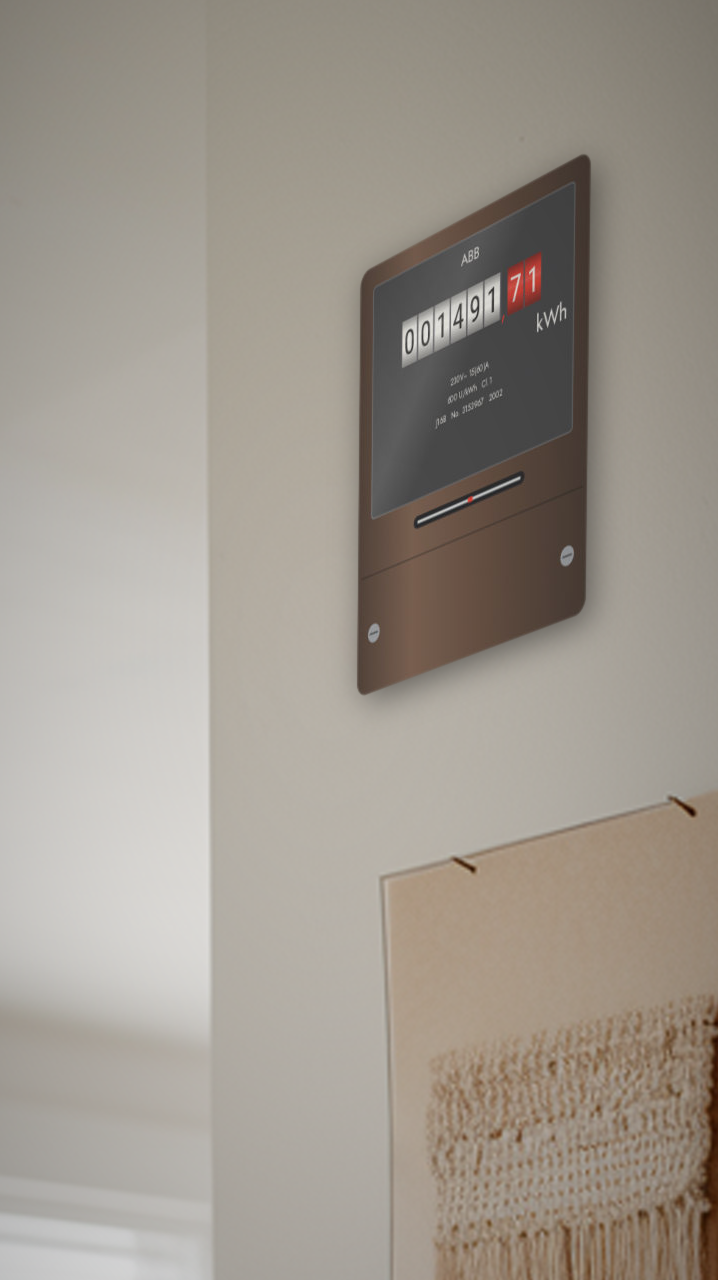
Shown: 1491.71
